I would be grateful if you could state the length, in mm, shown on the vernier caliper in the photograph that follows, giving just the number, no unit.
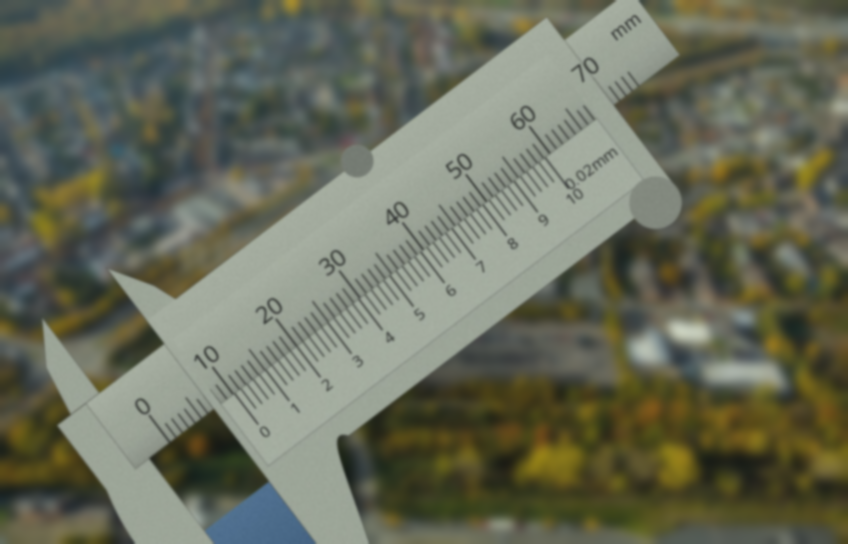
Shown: 10.2
